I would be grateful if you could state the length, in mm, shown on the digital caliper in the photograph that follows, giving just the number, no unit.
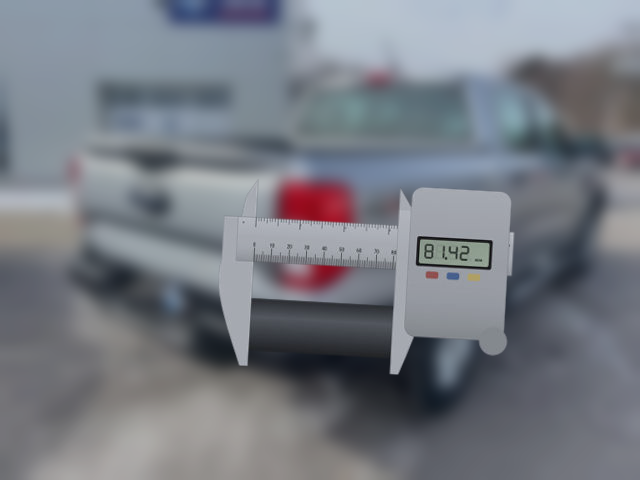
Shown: 81.42
